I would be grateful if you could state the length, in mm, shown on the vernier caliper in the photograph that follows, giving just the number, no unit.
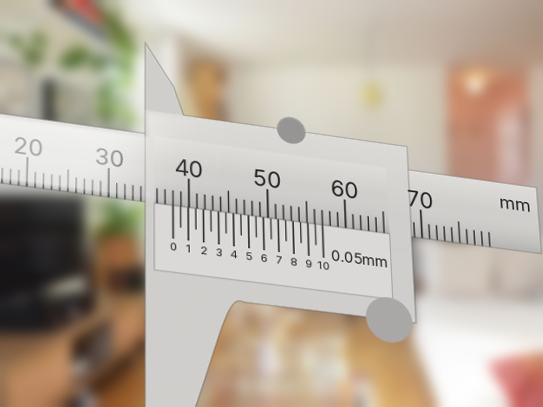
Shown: 38.0
